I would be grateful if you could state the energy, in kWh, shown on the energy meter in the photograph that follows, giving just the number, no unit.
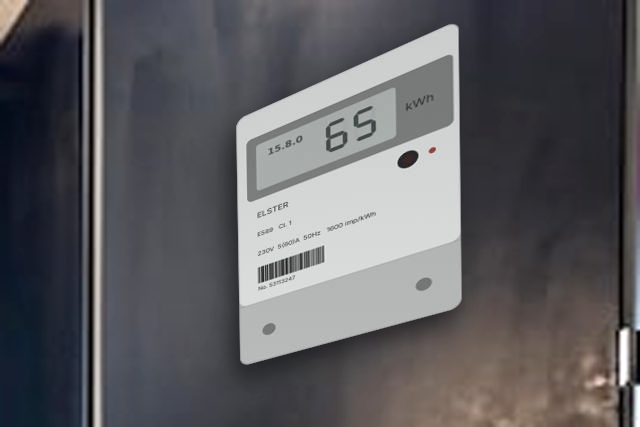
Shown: 65
